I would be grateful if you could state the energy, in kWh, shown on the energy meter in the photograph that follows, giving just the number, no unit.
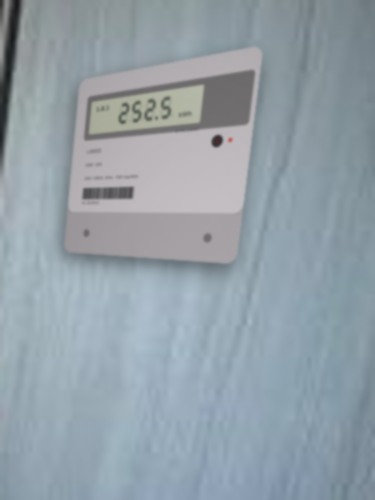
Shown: 252.5
